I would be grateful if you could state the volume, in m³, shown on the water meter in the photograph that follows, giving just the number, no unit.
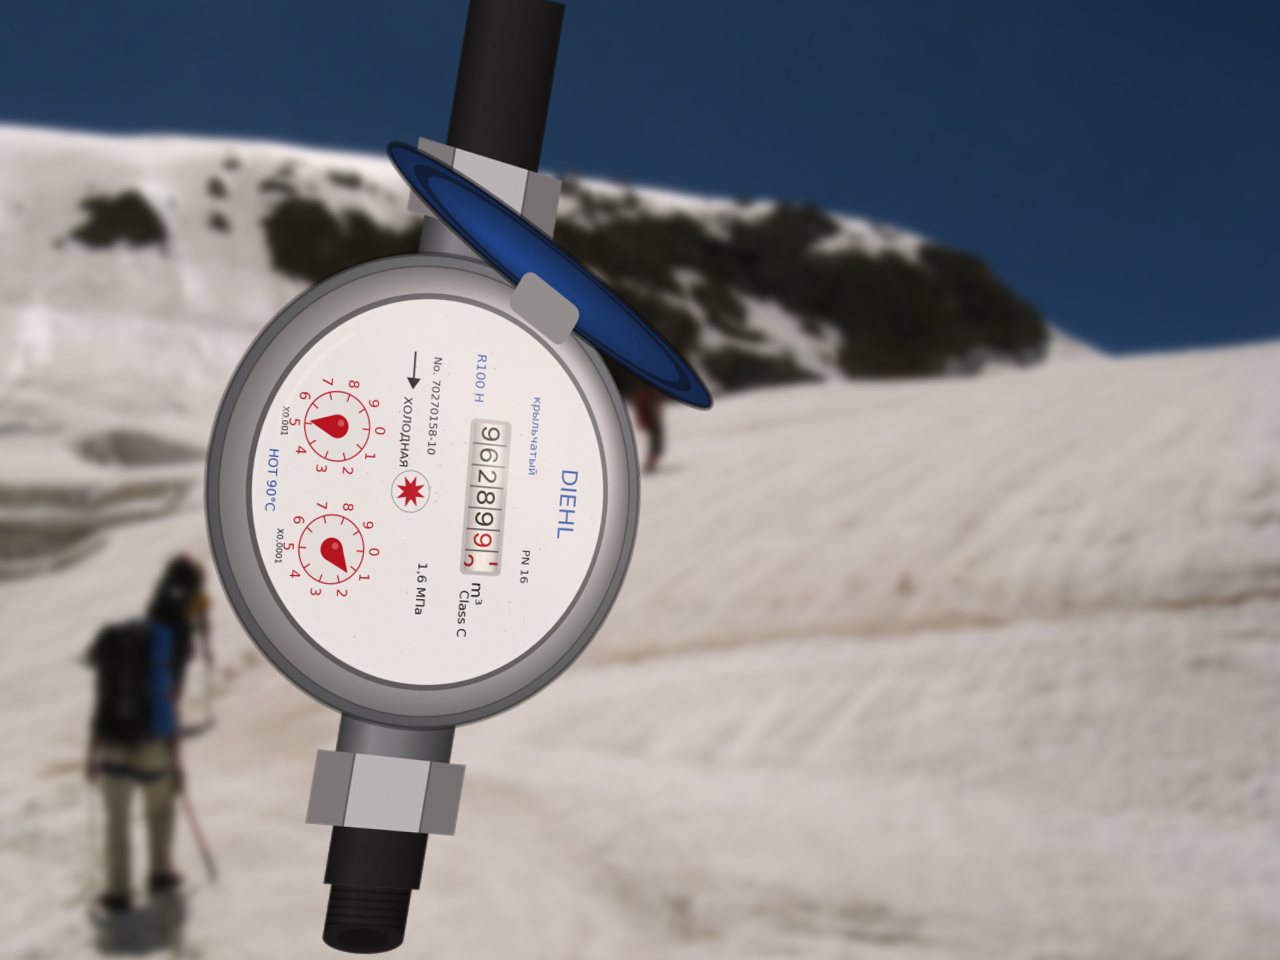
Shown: 96289.9151
